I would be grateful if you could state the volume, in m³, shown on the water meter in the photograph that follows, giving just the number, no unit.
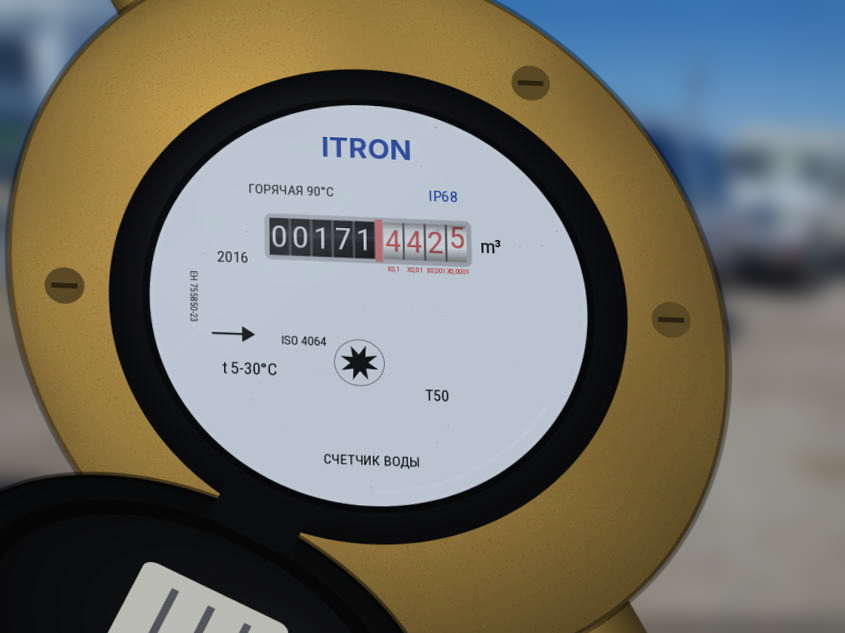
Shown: 171.4425
